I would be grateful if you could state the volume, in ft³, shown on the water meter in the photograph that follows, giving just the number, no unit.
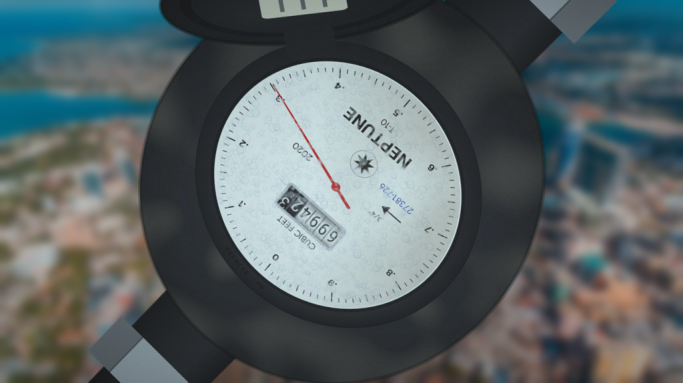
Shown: 699423.30
